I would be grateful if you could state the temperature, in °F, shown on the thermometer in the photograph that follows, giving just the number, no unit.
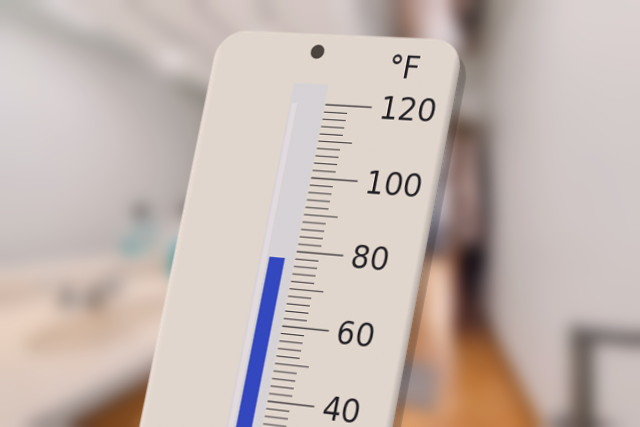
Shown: 78
